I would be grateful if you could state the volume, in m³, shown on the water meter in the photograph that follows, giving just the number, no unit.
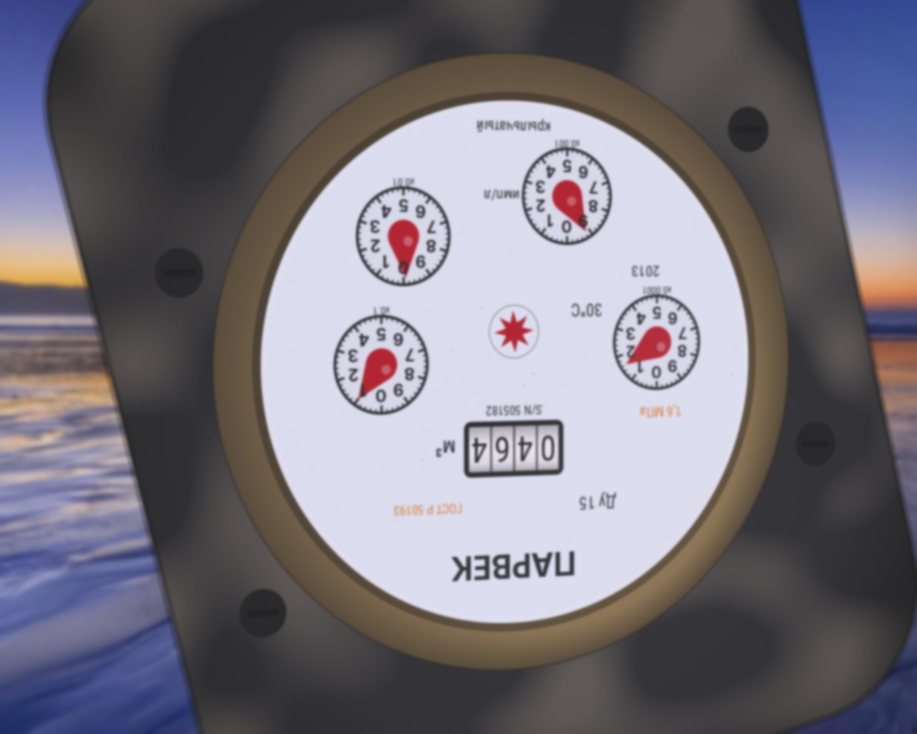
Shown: 464.0991
